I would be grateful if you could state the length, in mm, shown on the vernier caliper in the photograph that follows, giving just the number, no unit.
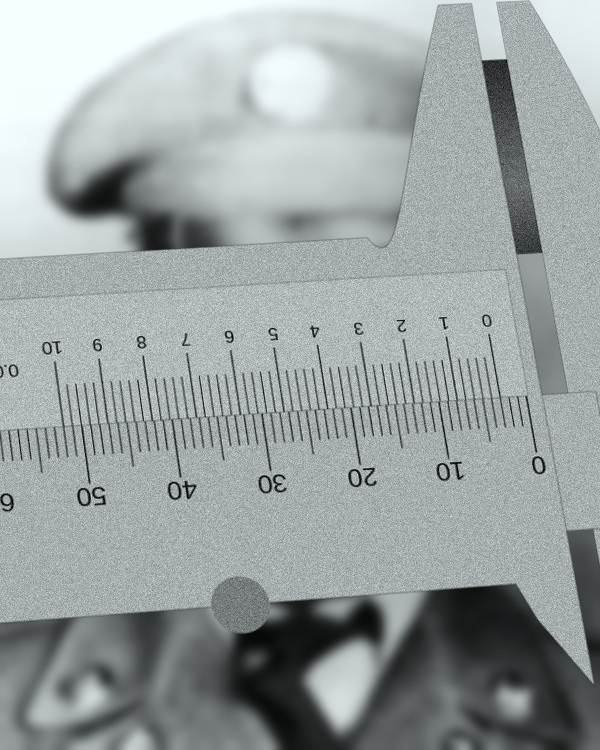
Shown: 3.0
